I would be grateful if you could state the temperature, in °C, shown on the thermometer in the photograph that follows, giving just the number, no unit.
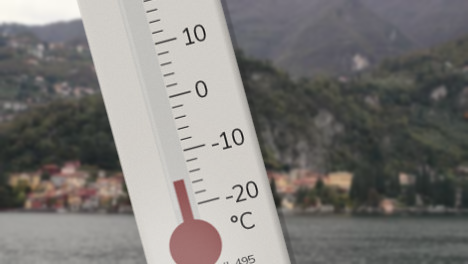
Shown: -15
